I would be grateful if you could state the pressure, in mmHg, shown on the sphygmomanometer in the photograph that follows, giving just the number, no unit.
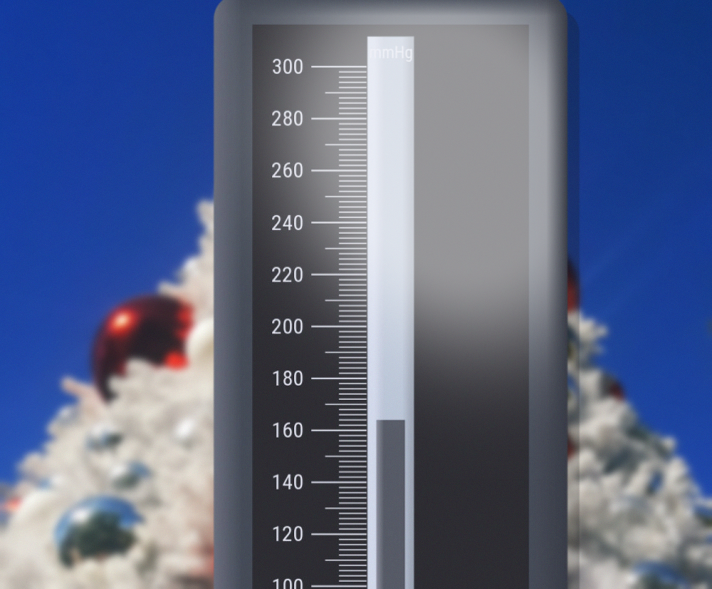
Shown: 164
